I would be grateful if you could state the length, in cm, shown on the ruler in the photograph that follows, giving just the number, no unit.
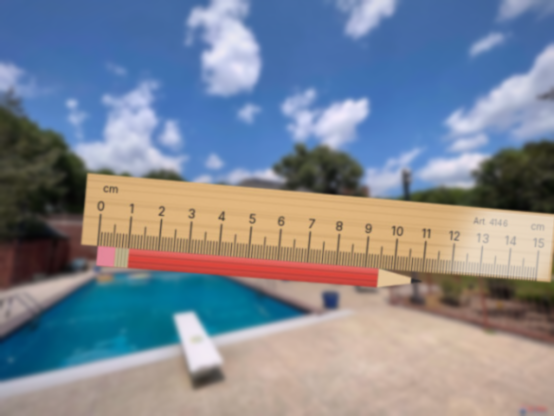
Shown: 11
